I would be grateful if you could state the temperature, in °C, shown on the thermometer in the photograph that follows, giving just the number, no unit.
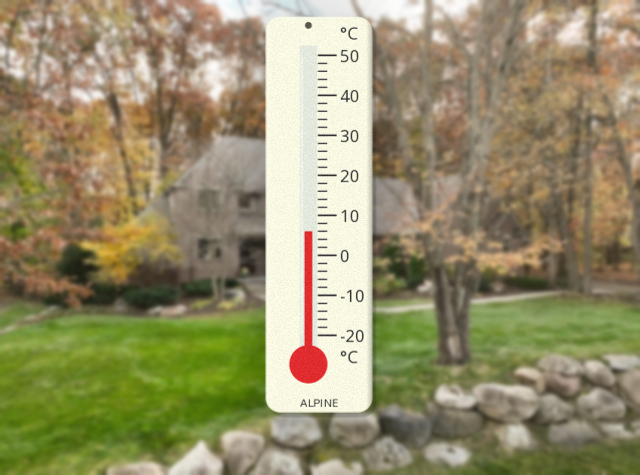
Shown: 6
